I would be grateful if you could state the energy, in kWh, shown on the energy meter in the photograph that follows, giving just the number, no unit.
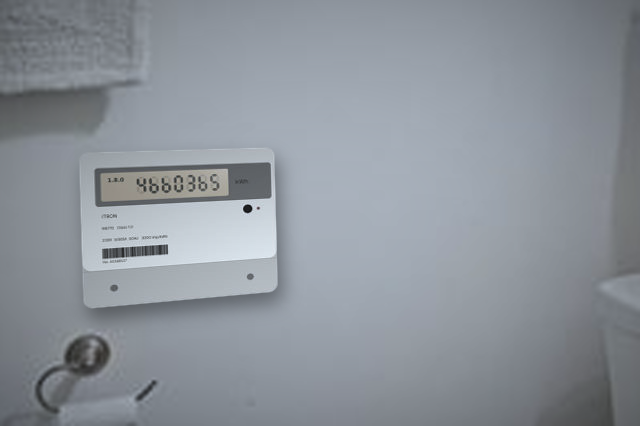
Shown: 4660365
